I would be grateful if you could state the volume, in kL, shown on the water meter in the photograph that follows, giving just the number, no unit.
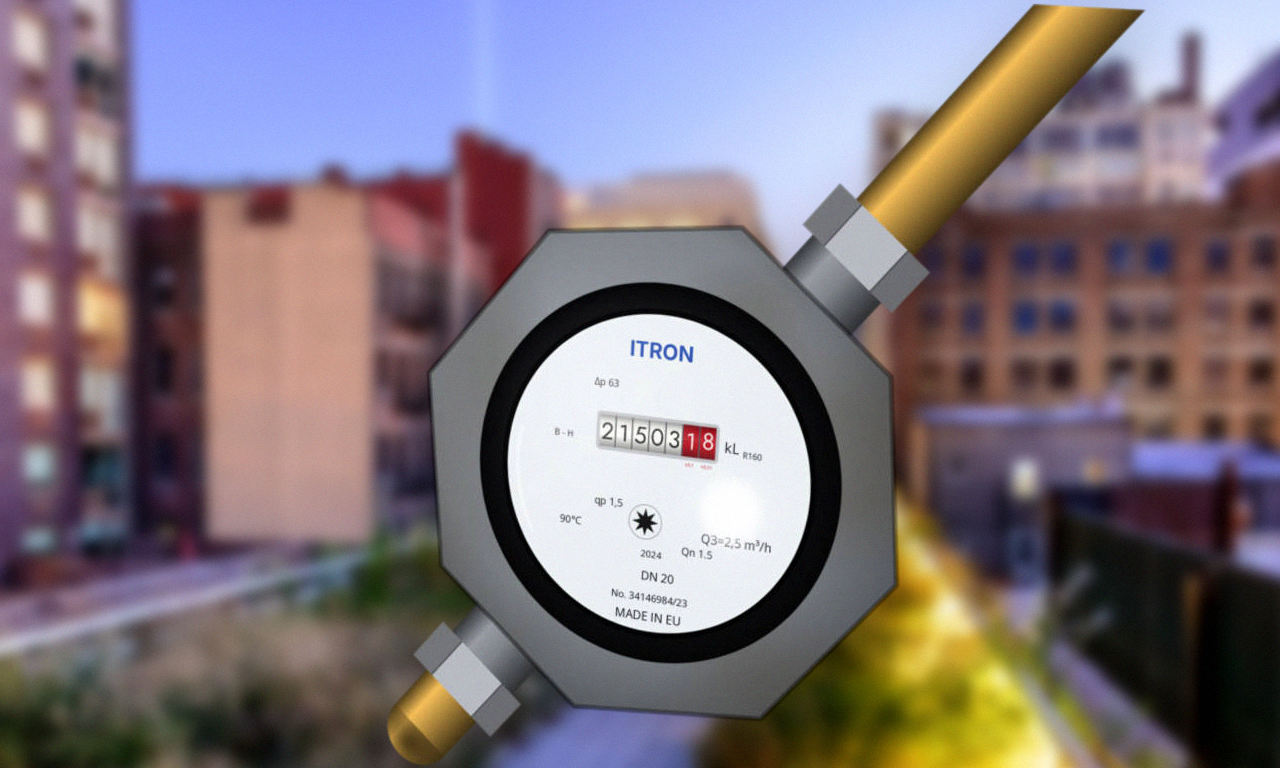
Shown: 21503.18
